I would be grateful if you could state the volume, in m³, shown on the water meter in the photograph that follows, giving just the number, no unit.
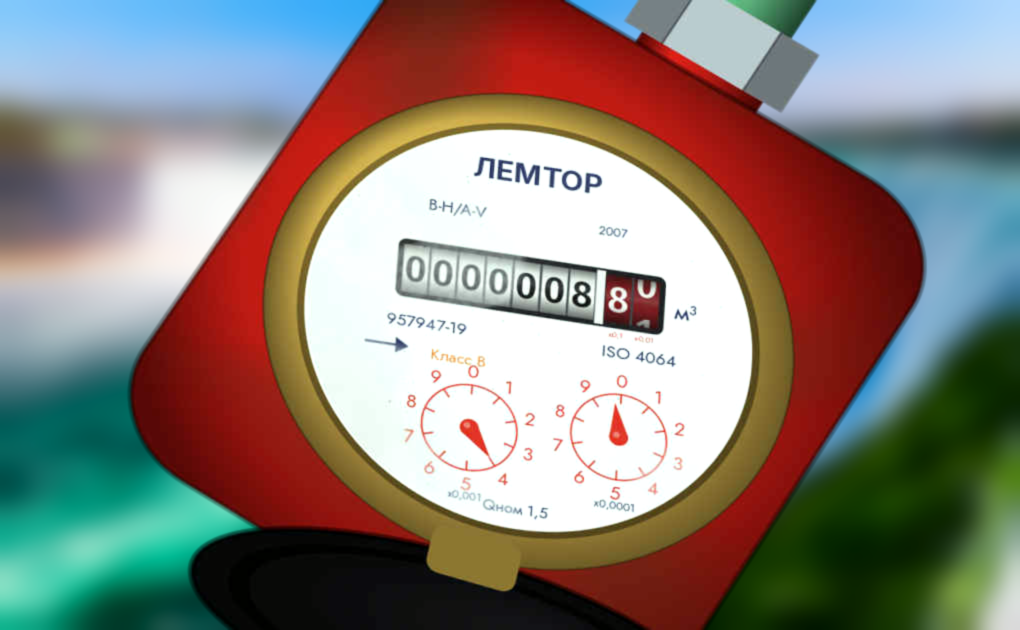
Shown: 8.8039
